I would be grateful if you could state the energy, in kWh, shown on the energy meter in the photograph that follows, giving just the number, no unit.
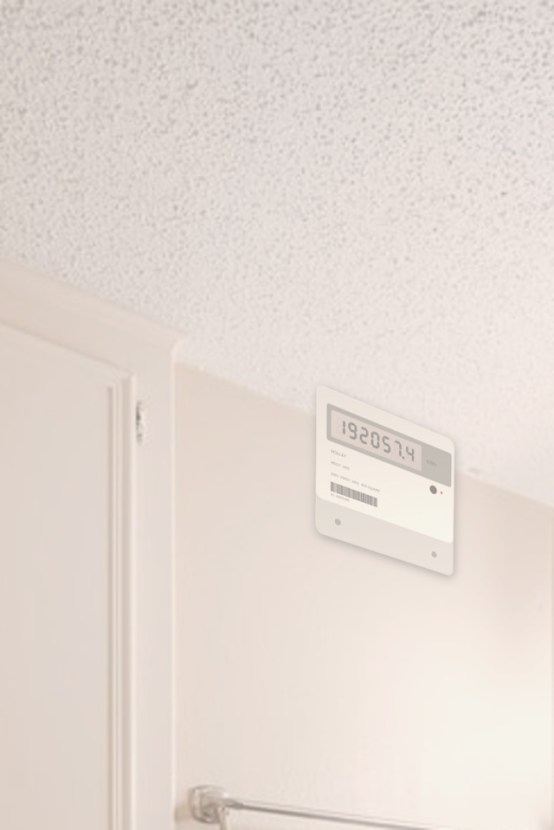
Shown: 192057.4
